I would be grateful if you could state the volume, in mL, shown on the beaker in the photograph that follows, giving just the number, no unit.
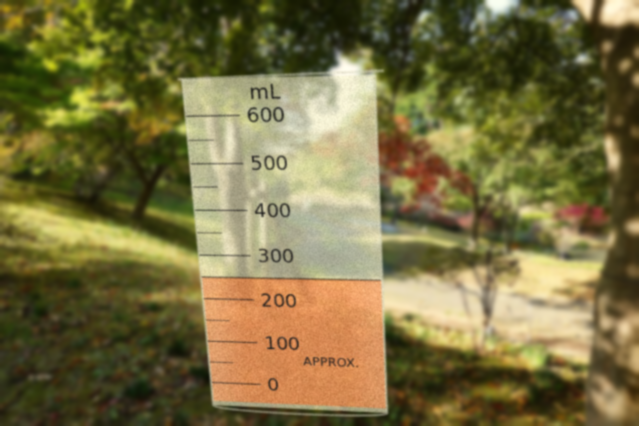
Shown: 250
